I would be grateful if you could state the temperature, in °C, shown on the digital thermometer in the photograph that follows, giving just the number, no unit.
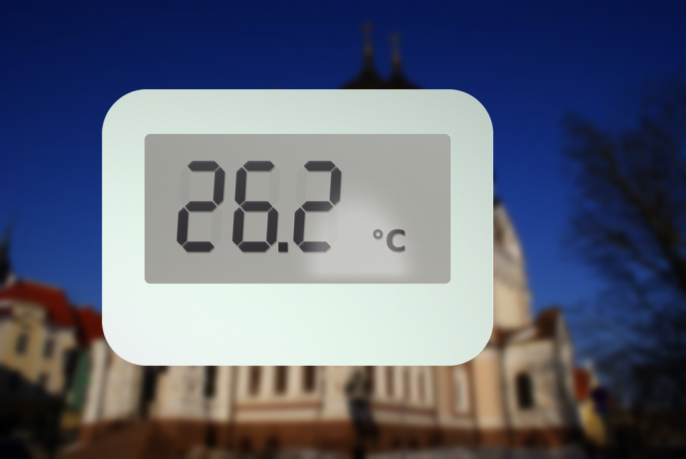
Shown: 26.2
